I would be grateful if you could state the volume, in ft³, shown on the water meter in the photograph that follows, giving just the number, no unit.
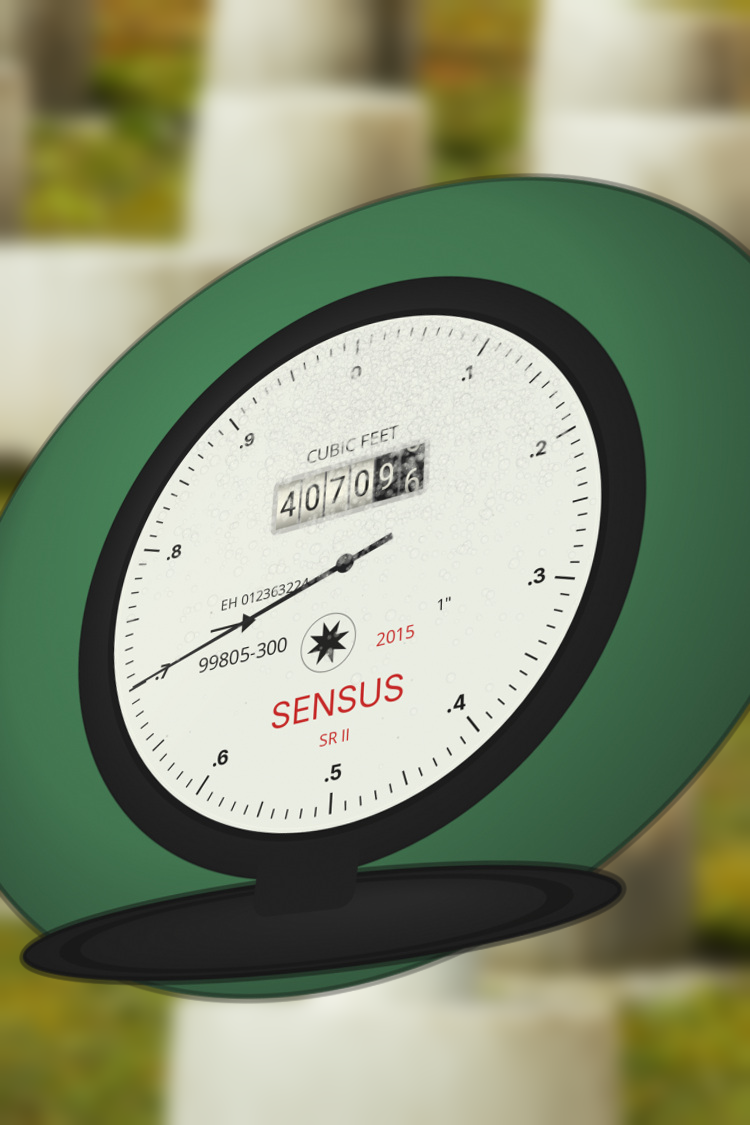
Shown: 407095.70
